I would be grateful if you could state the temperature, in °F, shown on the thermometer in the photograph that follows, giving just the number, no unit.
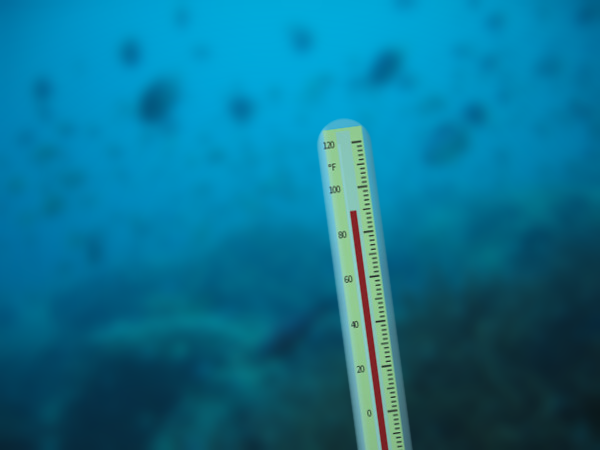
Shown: 90
